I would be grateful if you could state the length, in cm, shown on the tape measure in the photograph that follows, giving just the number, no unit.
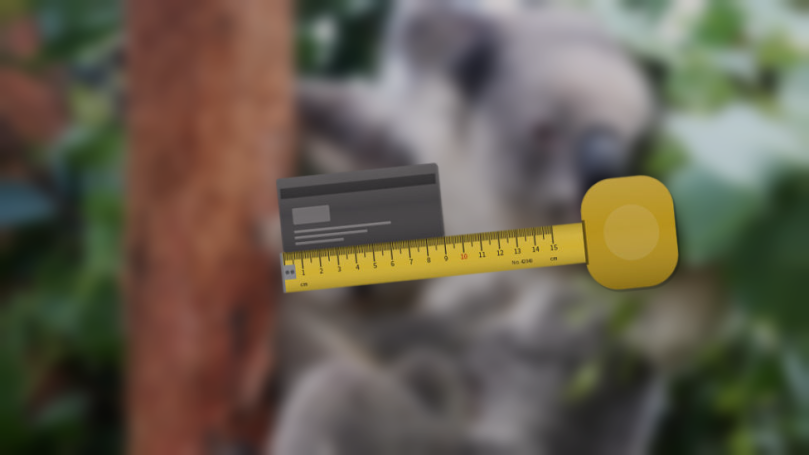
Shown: 9
